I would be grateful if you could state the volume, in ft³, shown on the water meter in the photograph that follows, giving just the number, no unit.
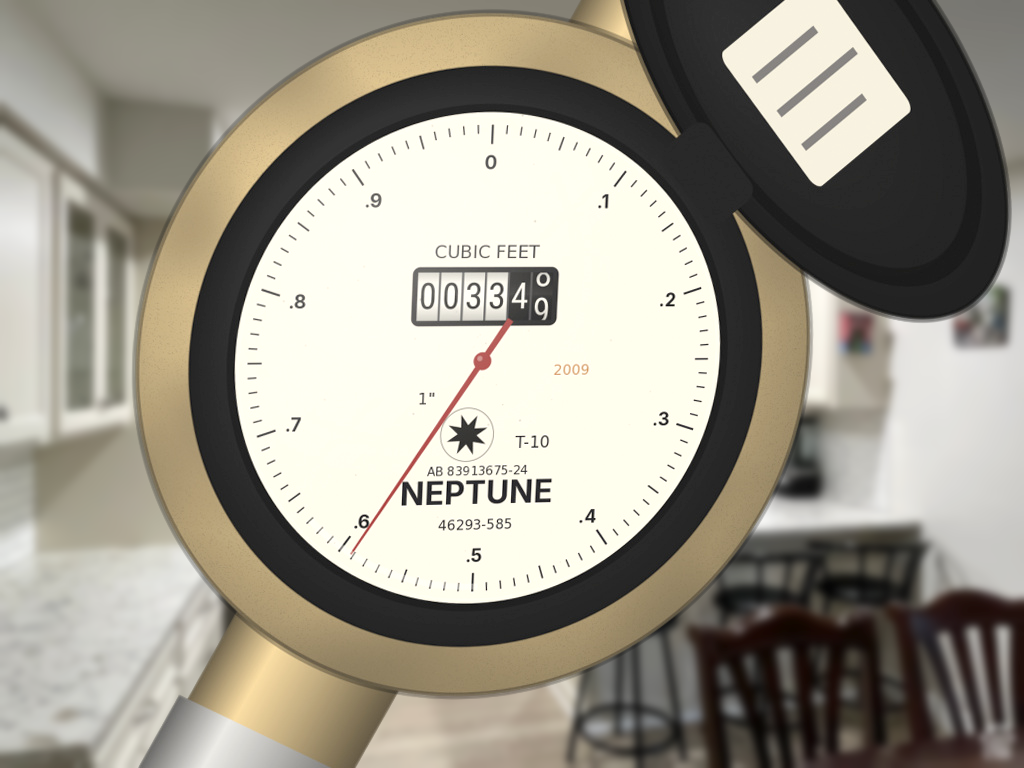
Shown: 3348.59
